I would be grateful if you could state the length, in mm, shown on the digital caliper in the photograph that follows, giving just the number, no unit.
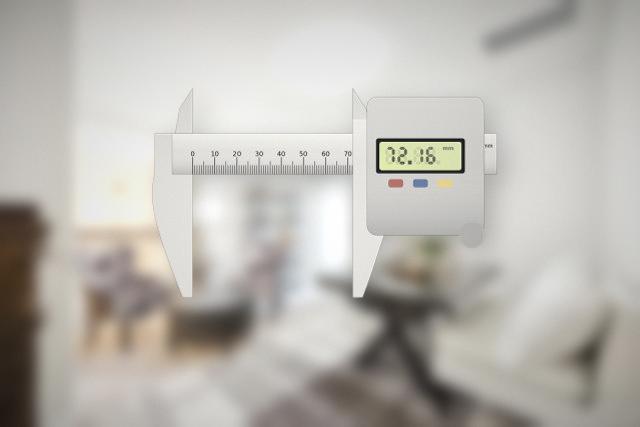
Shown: 72.16
